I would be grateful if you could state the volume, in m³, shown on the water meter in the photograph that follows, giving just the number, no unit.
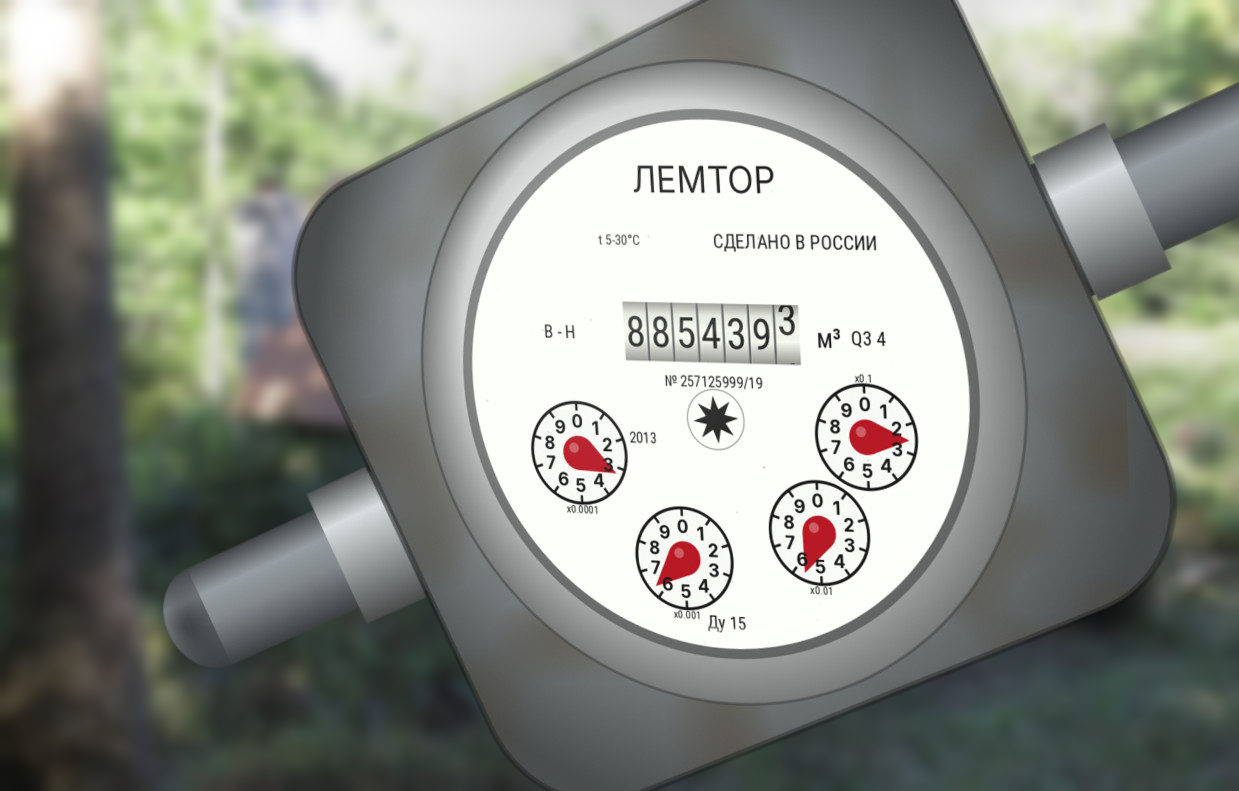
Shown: 8854393.2563
